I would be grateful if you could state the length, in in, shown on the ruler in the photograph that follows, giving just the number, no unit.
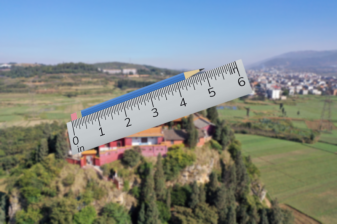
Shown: 5
